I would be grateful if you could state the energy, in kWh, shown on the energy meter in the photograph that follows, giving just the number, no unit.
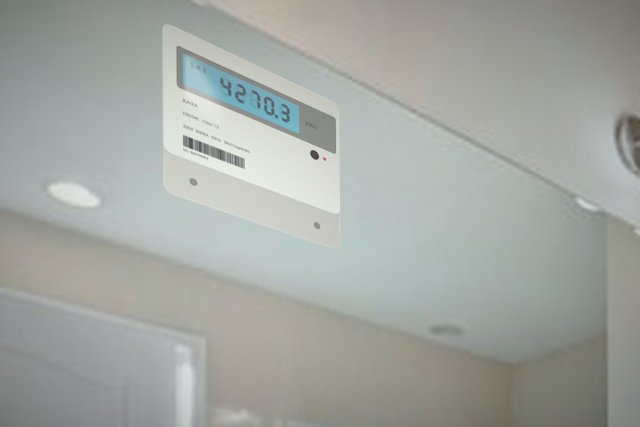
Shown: 4270.3
